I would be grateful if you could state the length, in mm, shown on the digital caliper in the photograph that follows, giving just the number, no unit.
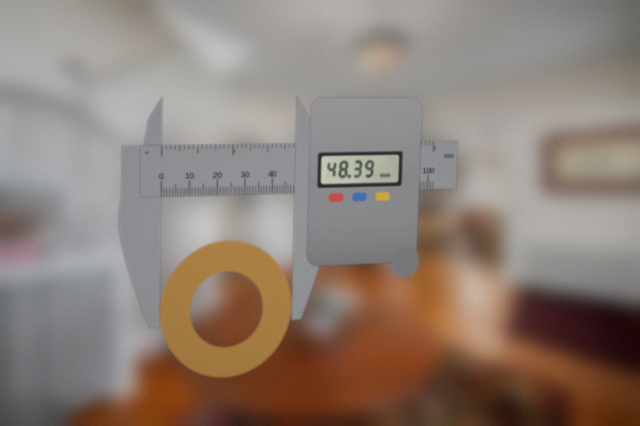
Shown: 48.39
